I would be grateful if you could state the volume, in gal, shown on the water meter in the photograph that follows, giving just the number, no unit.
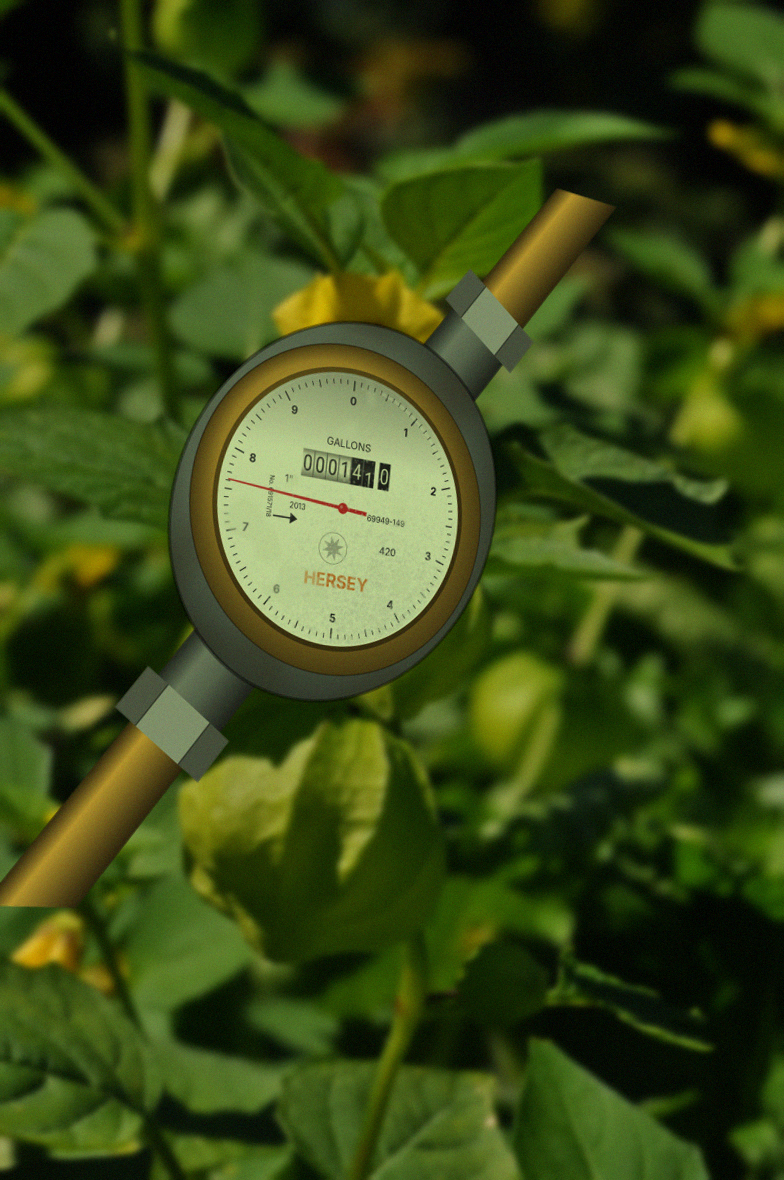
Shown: 1407.6
